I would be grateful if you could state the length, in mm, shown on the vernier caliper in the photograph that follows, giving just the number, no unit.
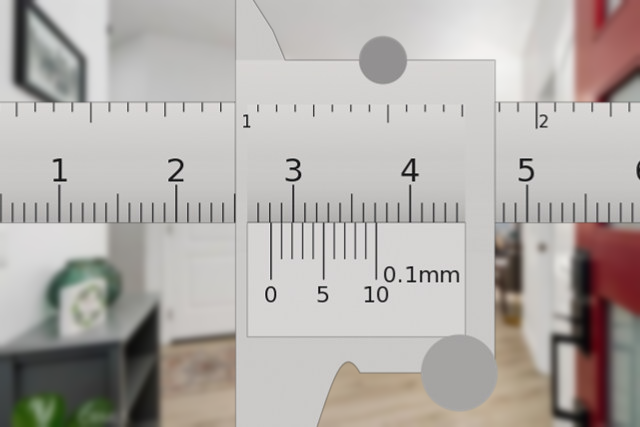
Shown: 28.1
